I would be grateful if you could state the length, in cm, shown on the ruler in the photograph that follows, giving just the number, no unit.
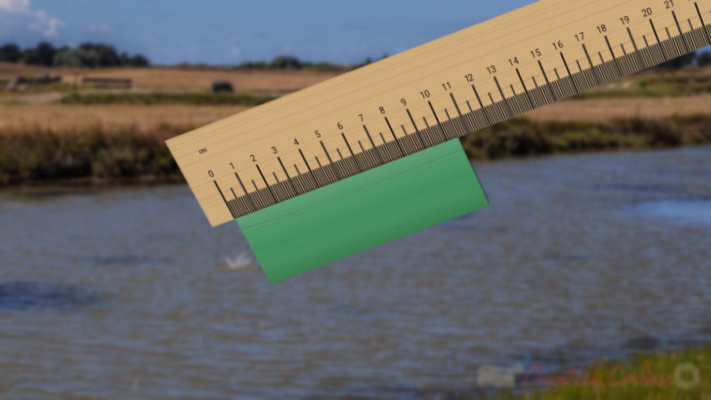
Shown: 10.5
